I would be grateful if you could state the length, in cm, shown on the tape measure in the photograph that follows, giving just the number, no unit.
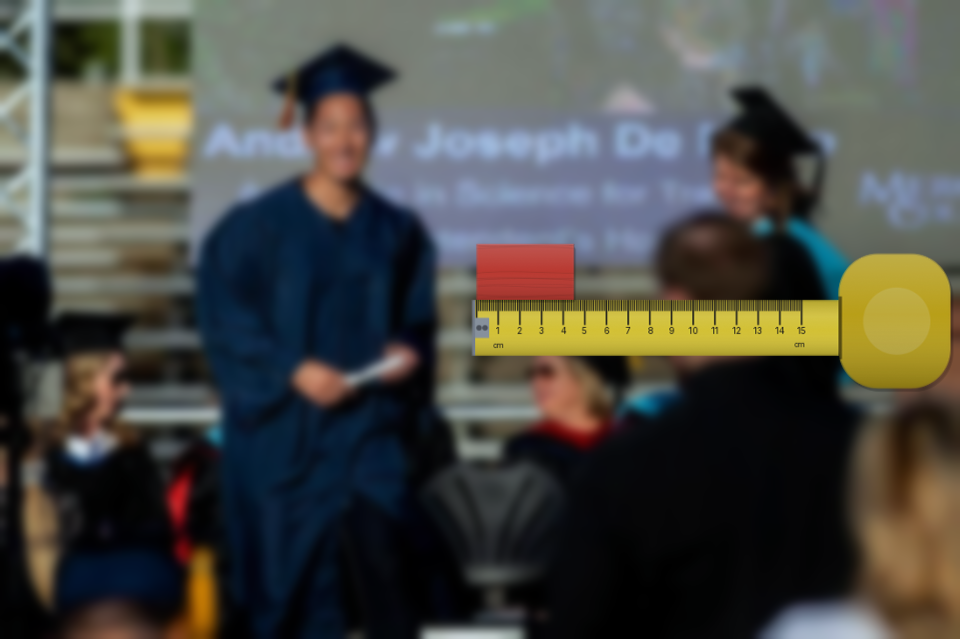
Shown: 4.5
